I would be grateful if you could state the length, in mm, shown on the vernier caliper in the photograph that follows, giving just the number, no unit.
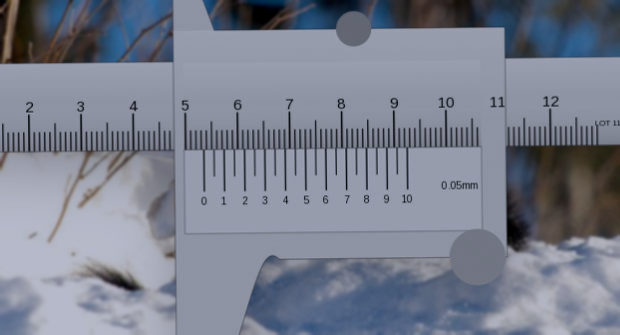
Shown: 53.5
